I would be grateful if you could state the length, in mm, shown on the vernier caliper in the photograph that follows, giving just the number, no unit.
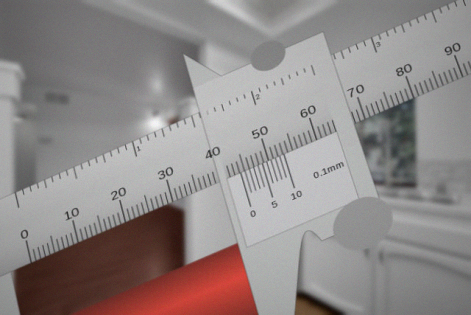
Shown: 44.2
